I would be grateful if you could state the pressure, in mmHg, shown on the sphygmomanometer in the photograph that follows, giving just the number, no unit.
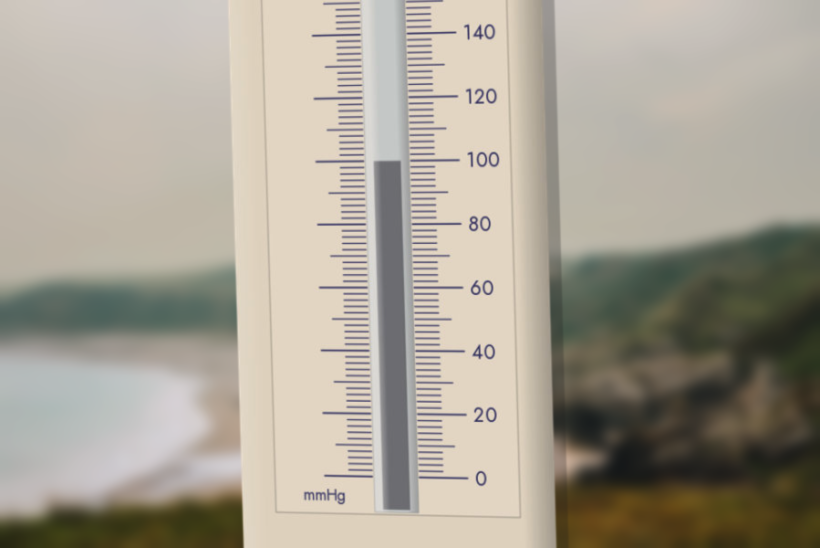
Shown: 100
